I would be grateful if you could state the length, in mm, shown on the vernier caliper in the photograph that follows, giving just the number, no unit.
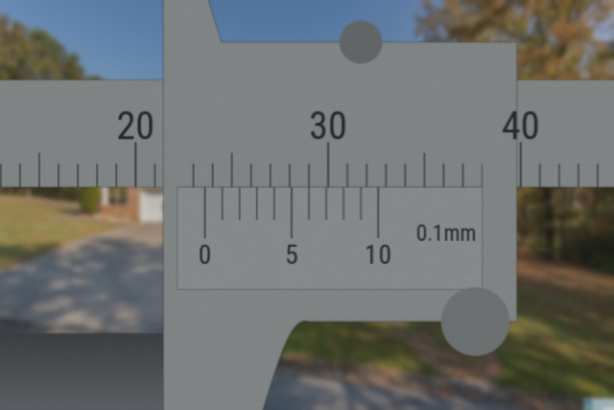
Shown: 23.6
